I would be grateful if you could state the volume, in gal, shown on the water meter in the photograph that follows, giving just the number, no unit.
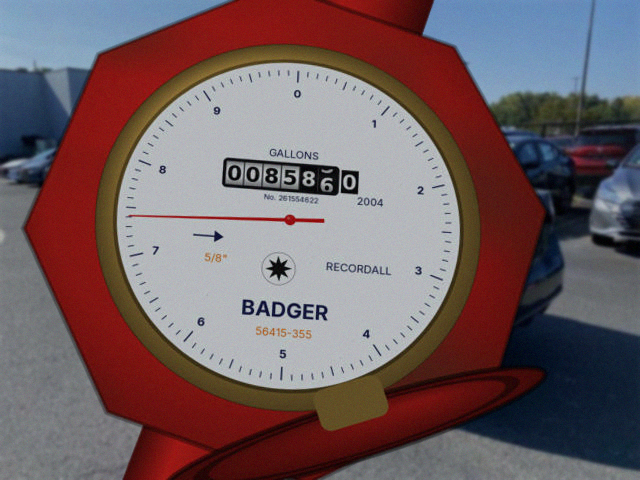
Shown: 85857.4
